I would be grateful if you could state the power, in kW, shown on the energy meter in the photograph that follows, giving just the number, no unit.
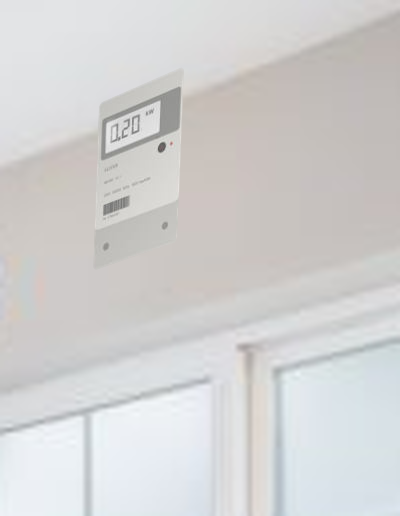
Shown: 0.20
